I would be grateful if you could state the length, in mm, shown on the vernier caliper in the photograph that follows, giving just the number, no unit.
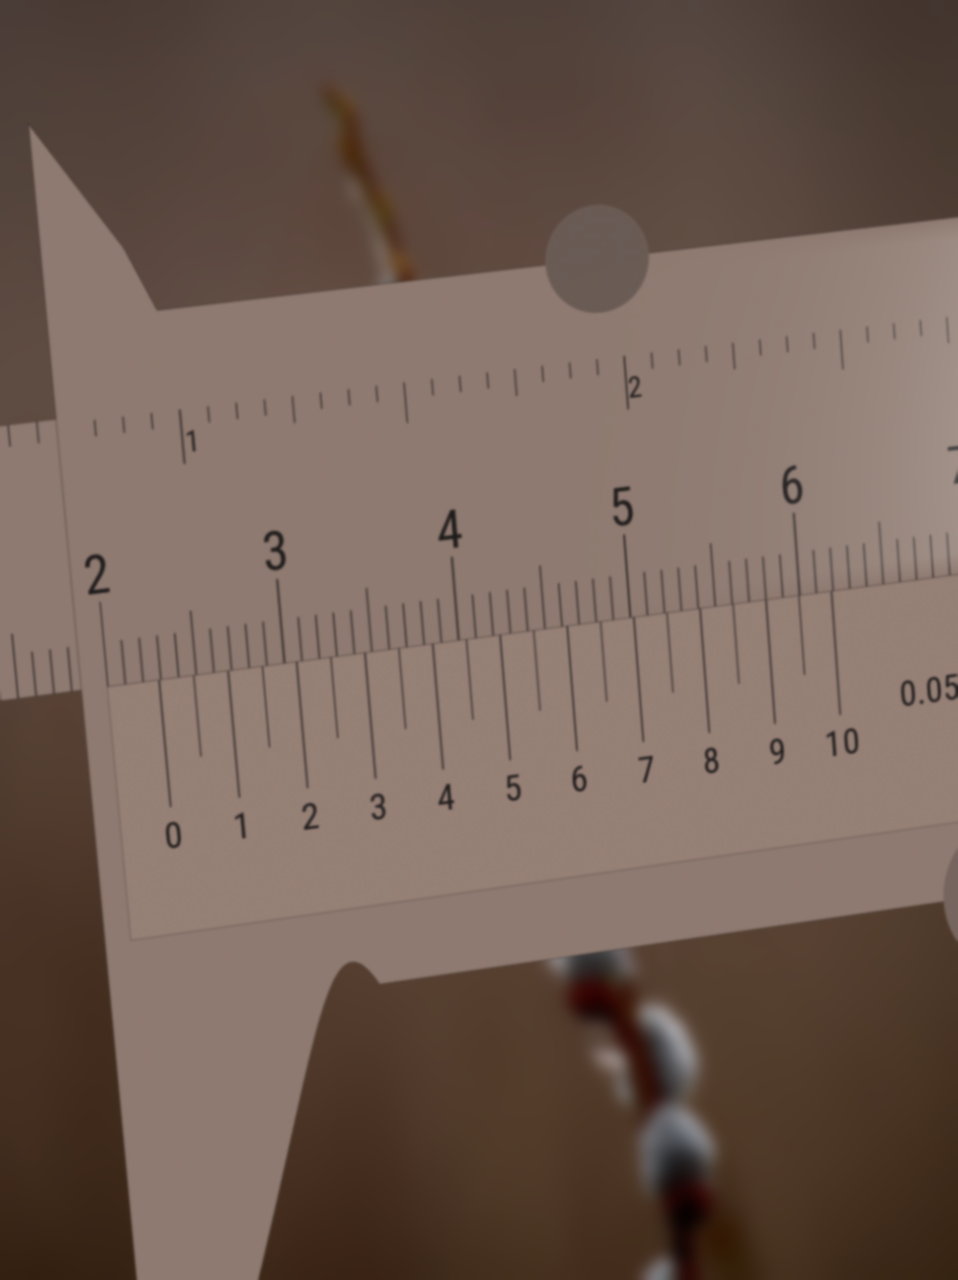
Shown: 22.9
